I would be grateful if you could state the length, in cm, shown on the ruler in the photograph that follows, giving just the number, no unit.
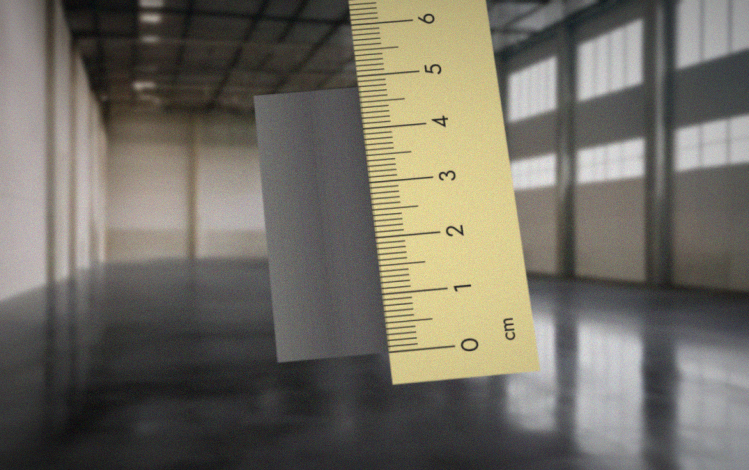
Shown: 4.8
